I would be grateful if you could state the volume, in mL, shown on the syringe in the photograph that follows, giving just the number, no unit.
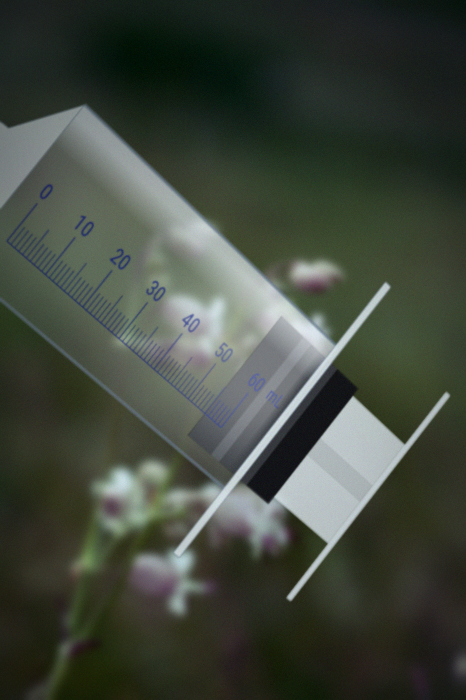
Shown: 55
